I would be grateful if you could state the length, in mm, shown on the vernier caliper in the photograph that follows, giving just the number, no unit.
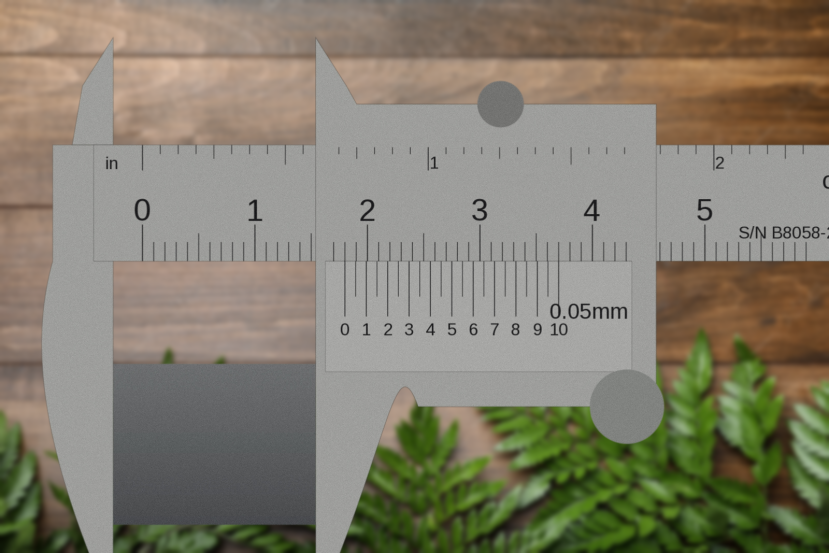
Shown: 18.0
